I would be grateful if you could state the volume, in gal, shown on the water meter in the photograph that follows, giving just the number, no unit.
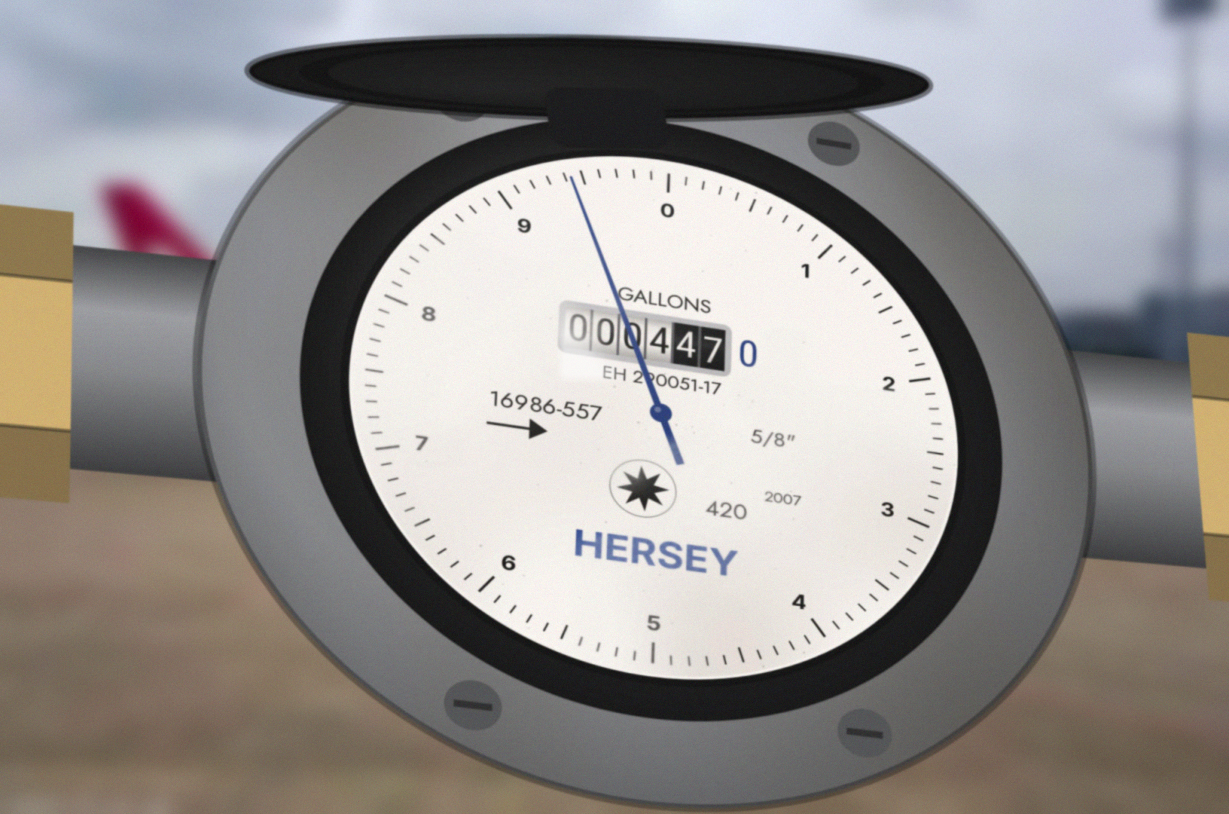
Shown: 4469.4
